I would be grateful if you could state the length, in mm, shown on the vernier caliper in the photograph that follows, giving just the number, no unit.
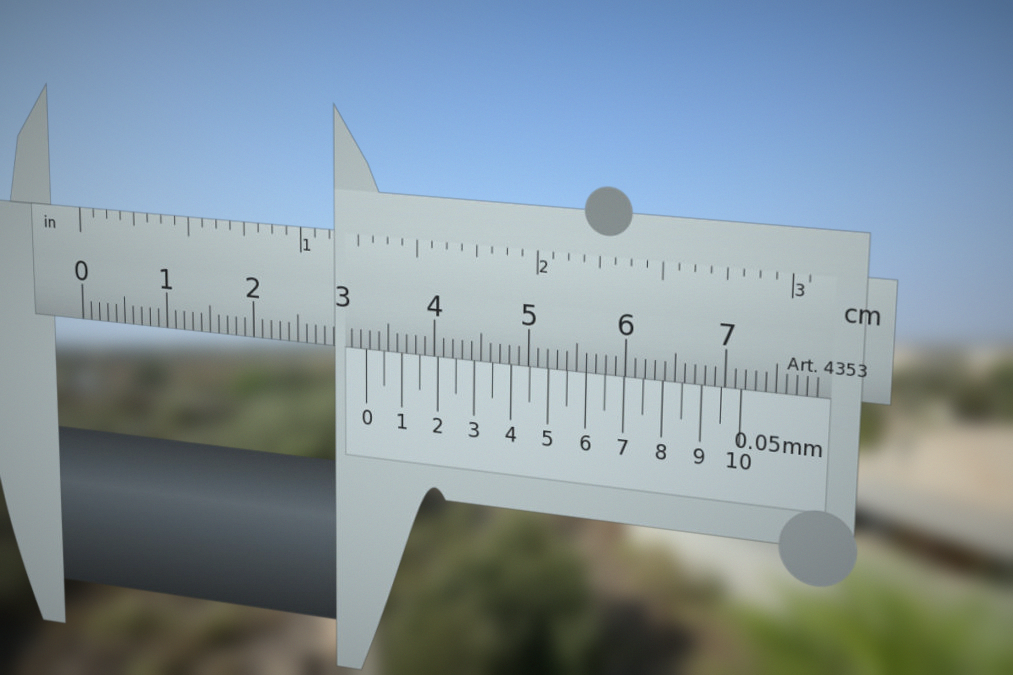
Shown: 32.6
